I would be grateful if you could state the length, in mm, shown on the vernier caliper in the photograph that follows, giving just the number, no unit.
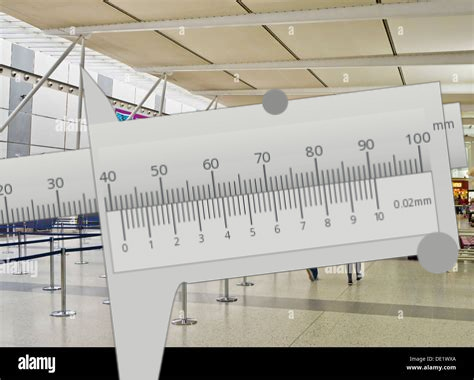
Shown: 41.8
